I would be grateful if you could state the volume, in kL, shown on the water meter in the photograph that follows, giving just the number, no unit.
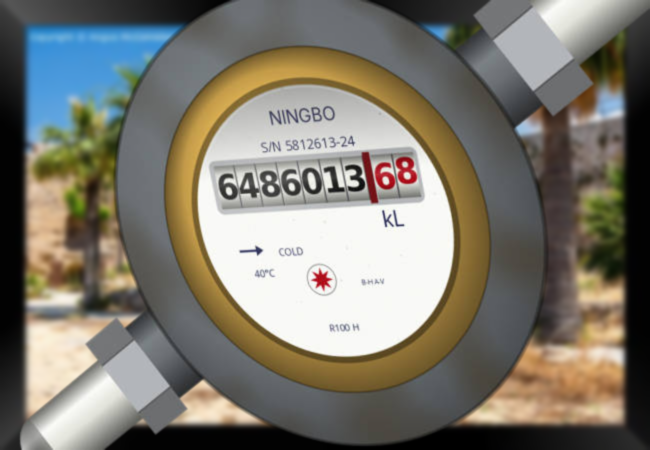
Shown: 6486013.68
